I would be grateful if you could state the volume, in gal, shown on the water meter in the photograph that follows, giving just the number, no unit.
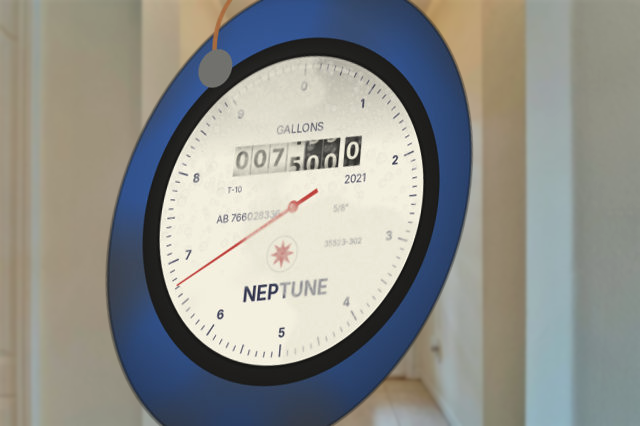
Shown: 74996.7
